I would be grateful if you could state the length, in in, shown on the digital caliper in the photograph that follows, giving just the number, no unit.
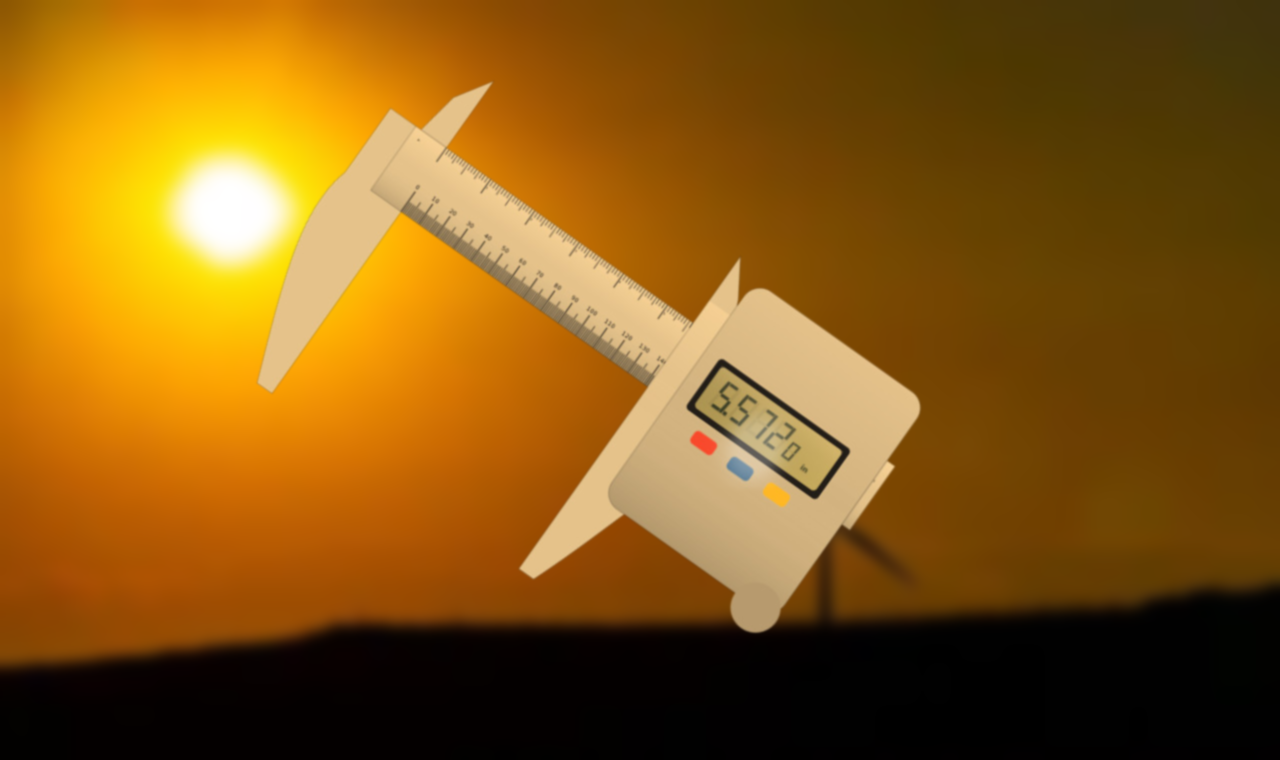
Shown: 5.5720
